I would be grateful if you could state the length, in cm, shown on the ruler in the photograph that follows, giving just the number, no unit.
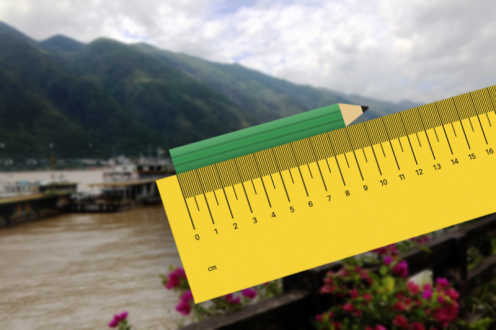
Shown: 10.5
